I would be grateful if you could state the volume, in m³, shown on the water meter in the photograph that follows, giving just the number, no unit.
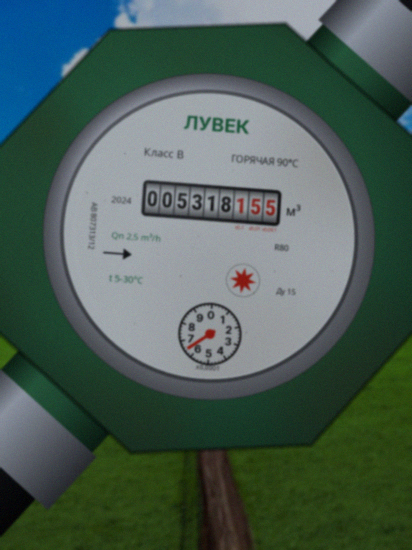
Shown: 5318.1556
